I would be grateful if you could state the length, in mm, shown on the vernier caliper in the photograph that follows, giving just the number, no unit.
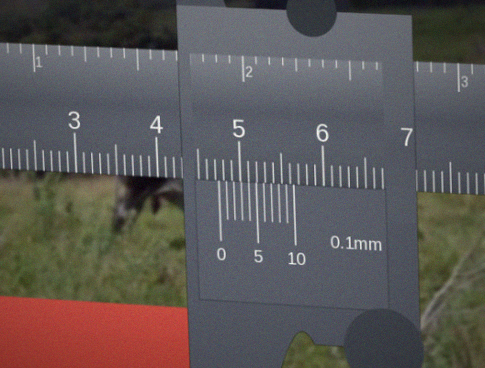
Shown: 47.4
